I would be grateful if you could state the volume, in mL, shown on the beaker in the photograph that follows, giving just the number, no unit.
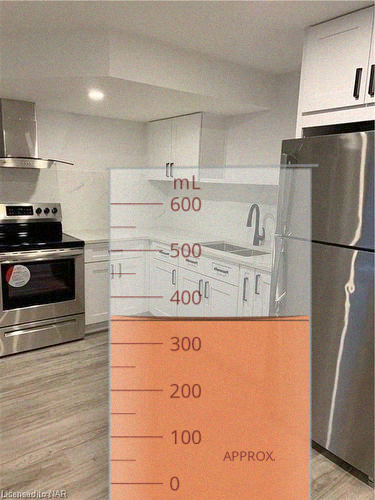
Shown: 350
